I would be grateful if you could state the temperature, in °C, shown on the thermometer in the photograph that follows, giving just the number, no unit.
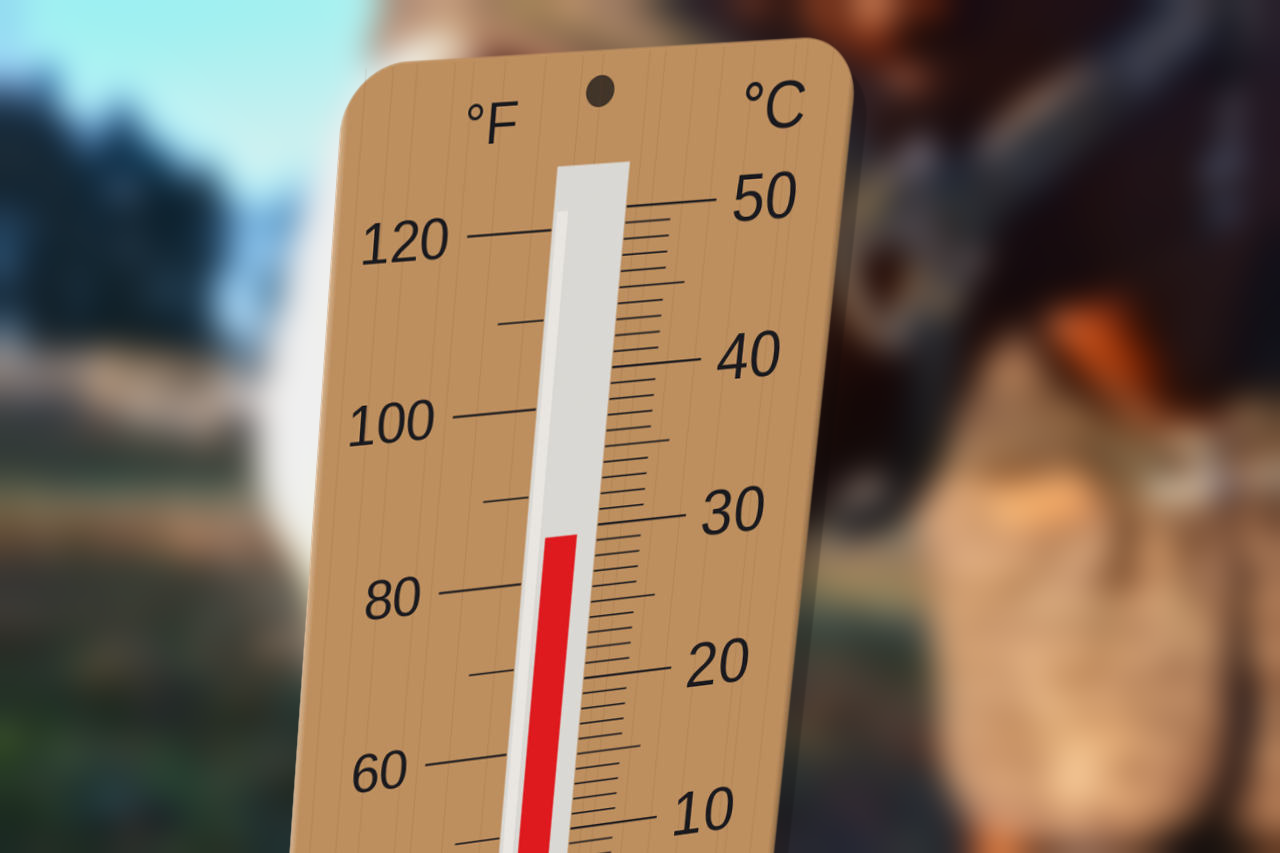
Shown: 29.5
